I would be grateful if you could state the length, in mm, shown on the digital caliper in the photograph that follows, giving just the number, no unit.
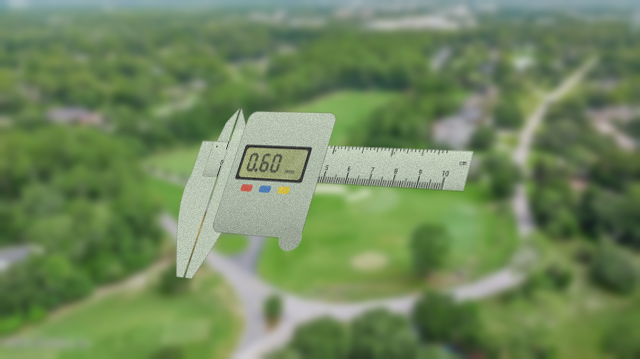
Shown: 0.60
